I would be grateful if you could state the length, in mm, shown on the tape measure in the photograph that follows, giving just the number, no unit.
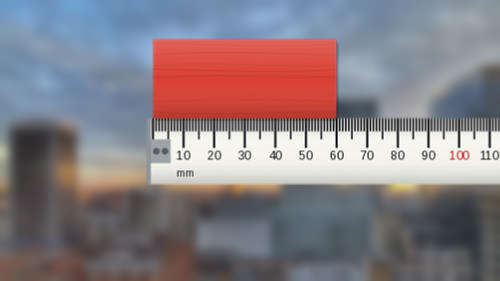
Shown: 60
